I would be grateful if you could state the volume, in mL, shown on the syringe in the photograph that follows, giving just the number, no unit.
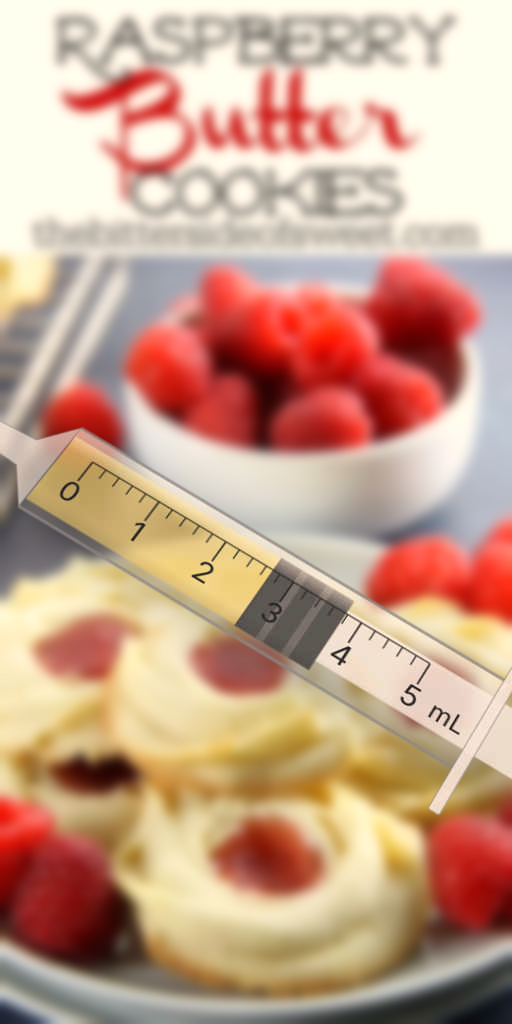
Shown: 2.7
